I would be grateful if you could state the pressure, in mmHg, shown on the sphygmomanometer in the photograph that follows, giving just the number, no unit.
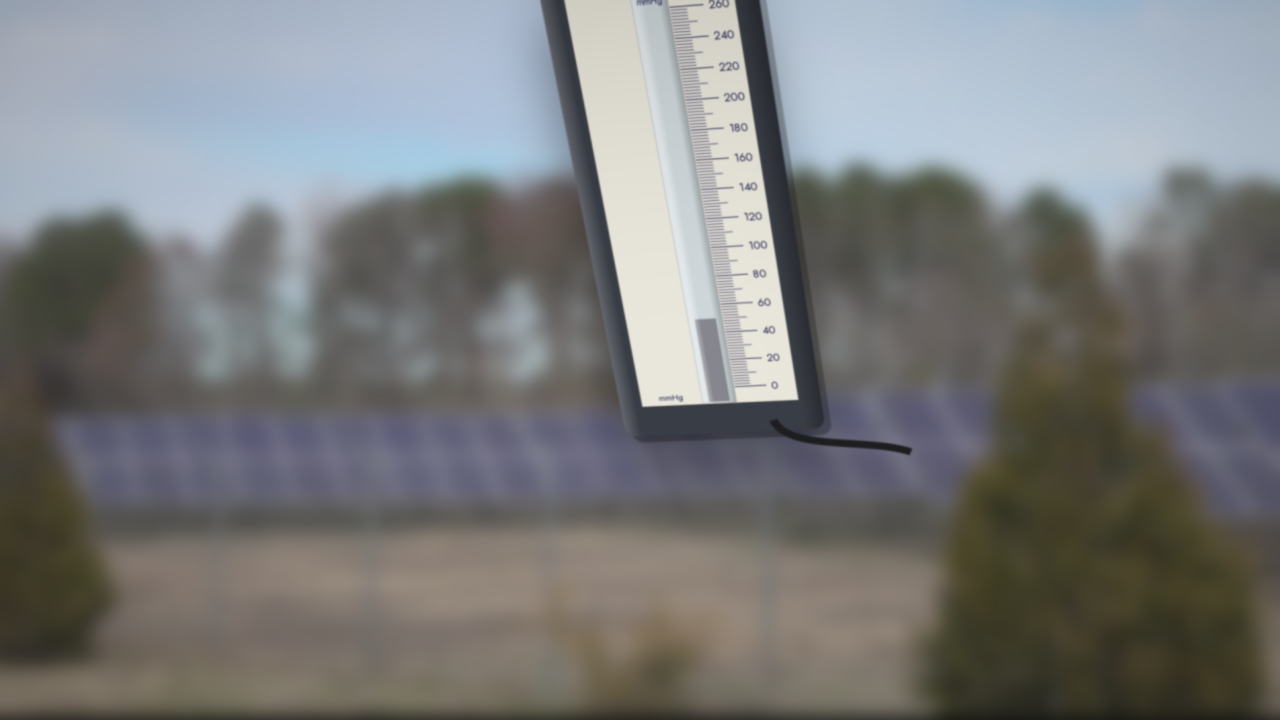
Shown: 50
